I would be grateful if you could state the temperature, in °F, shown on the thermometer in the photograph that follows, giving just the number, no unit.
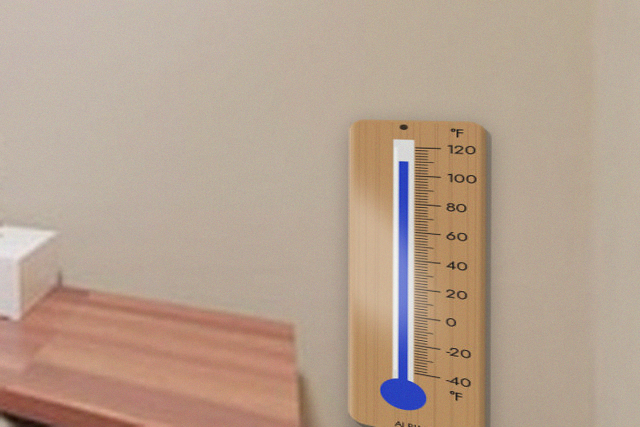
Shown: 110
